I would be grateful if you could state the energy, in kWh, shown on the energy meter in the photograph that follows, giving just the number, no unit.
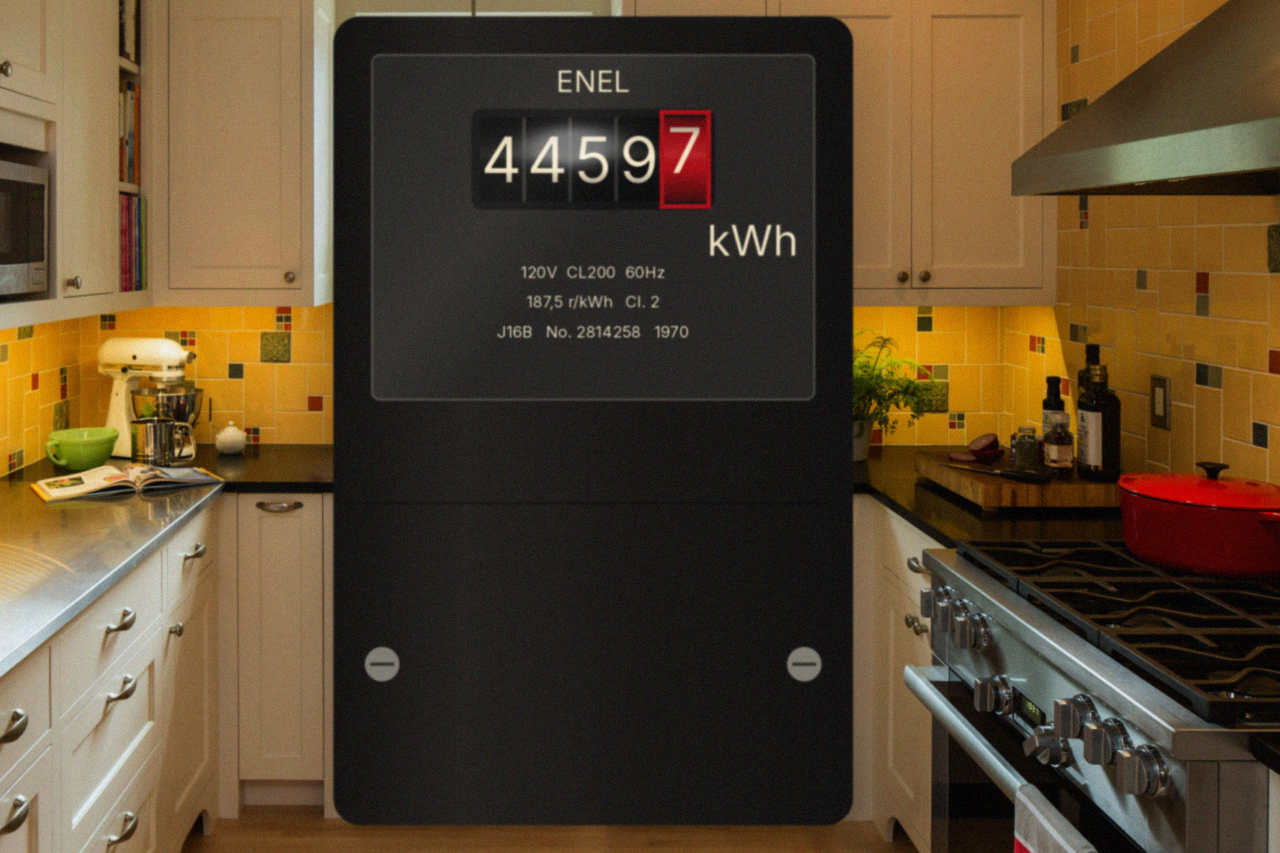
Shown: 4459.7
